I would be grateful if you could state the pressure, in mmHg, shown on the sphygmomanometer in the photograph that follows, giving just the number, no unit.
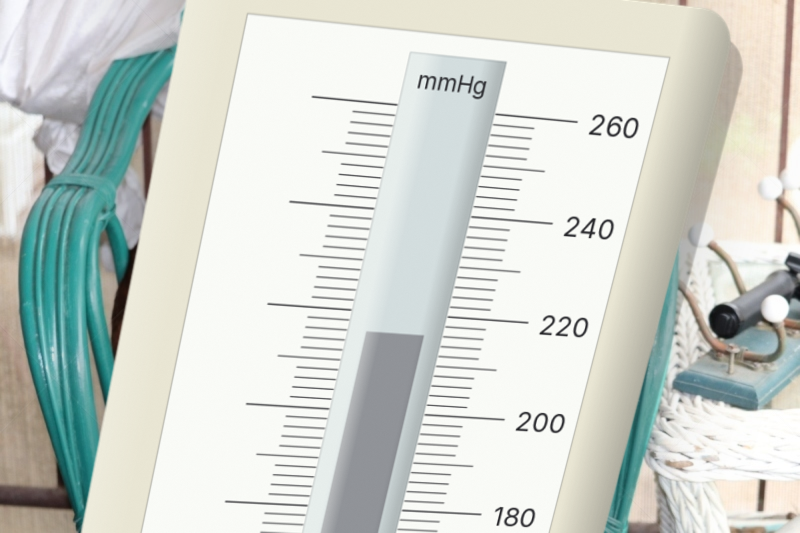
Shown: 216
